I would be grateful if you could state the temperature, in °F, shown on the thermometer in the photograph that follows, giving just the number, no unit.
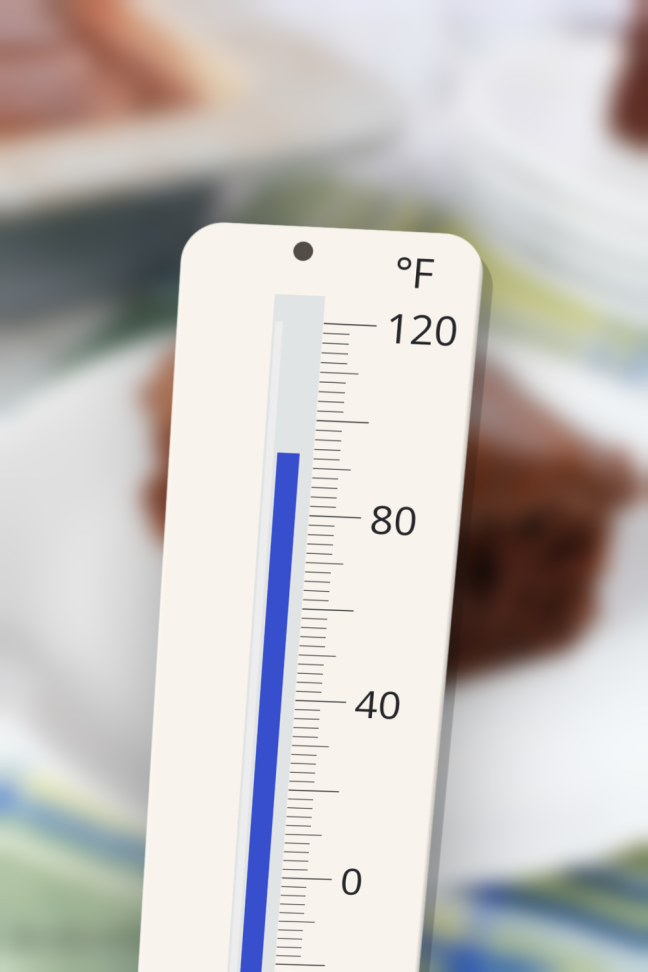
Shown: 93
